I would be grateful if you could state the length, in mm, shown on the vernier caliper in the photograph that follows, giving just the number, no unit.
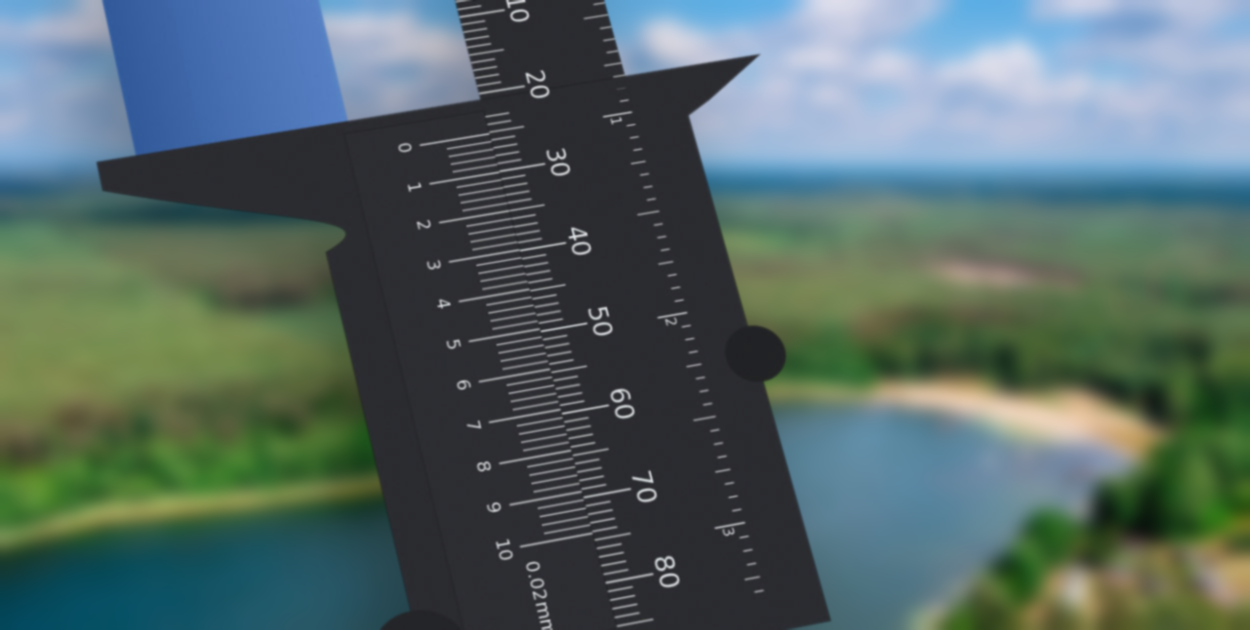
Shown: 25.2
